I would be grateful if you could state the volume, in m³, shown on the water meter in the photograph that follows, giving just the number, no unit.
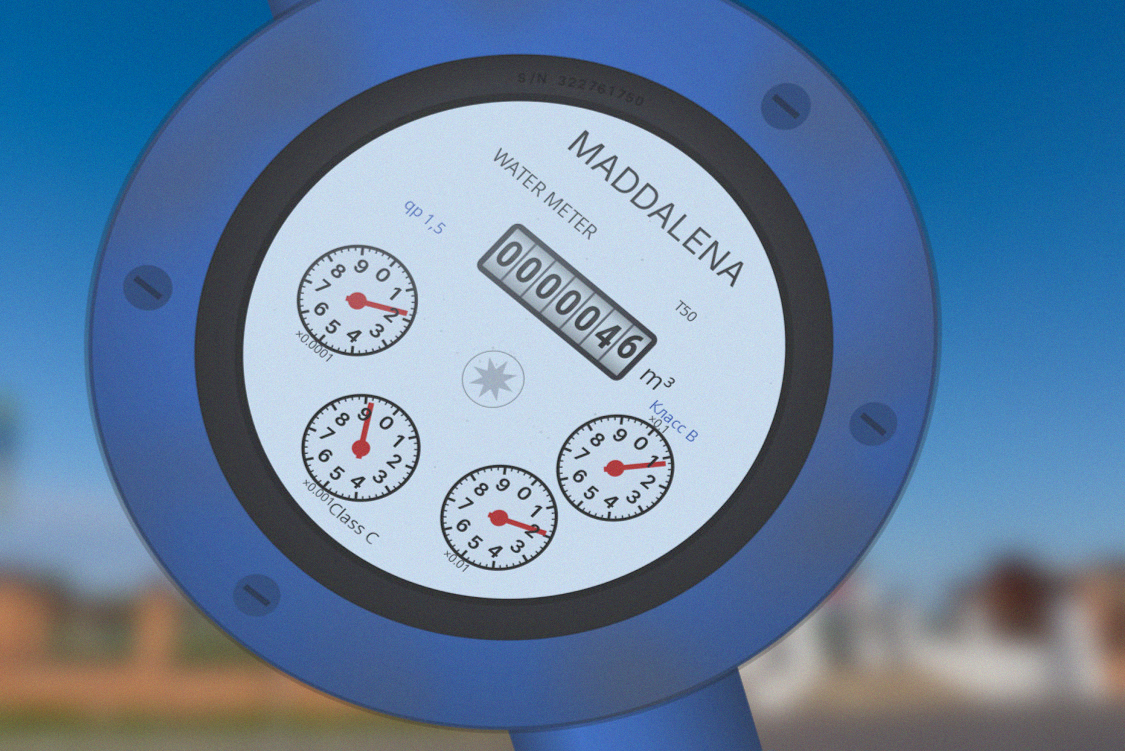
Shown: 46.1191
